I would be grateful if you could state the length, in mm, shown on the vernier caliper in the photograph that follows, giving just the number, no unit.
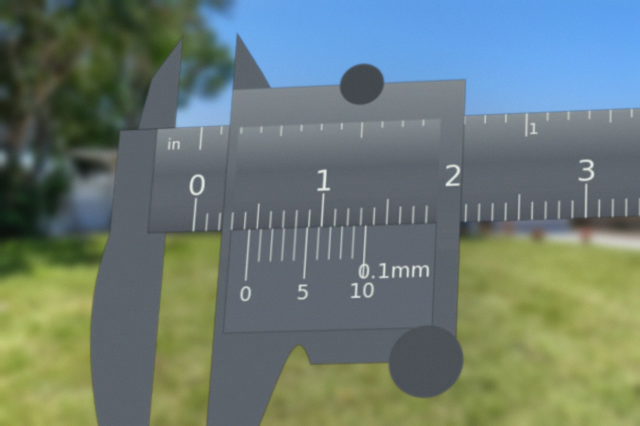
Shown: 4.4
